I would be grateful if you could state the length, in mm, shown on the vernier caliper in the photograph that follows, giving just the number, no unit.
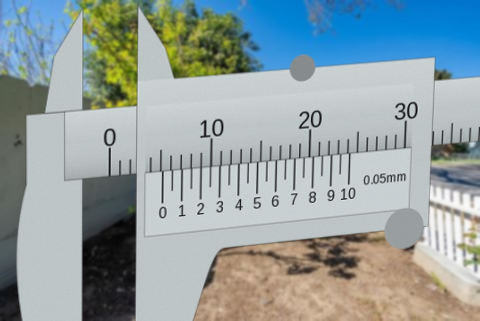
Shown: 5.2
